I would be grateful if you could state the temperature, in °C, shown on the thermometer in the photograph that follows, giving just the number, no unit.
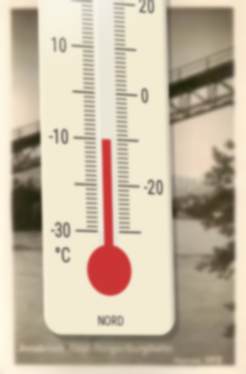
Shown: -10
